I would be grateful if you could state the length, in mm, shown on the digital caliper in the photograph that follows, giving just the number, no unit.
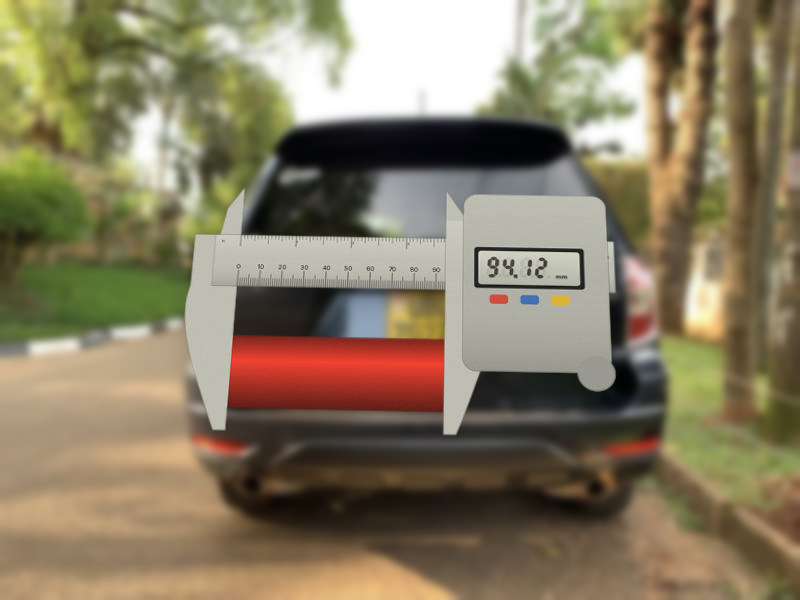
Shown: 94.12
